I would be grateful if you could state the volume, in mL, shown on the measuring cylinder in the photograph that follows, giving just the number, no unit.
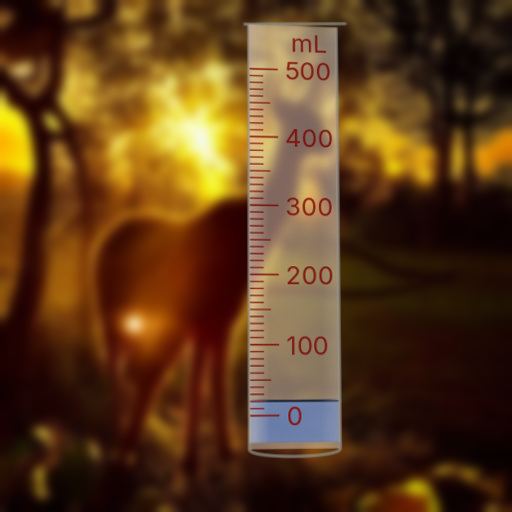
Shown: 20
